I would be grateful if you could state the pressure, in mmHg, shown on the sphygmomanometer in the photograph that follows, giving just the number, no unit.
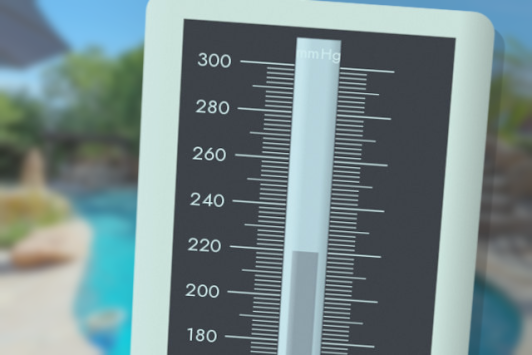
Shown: 220
